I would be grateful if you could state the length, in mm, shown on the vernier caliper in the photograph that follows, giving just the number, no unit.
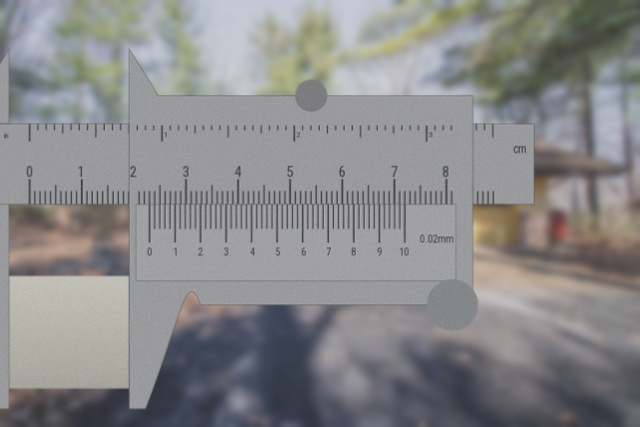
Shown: 23.0
